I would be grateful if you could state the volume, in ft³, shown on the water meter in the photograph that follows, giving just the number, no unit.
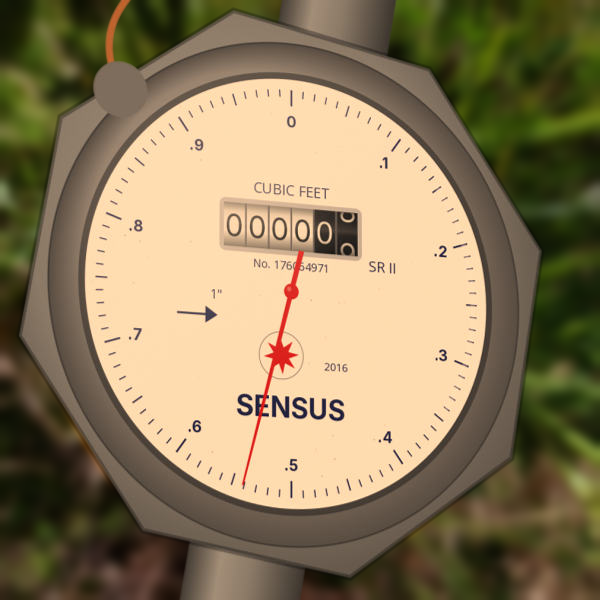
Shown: 8.54
